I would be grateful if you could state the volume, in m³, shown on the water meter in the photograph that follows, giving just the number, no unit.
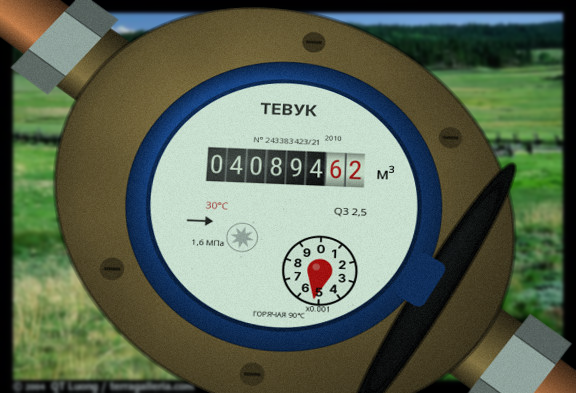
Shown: 40894.625
